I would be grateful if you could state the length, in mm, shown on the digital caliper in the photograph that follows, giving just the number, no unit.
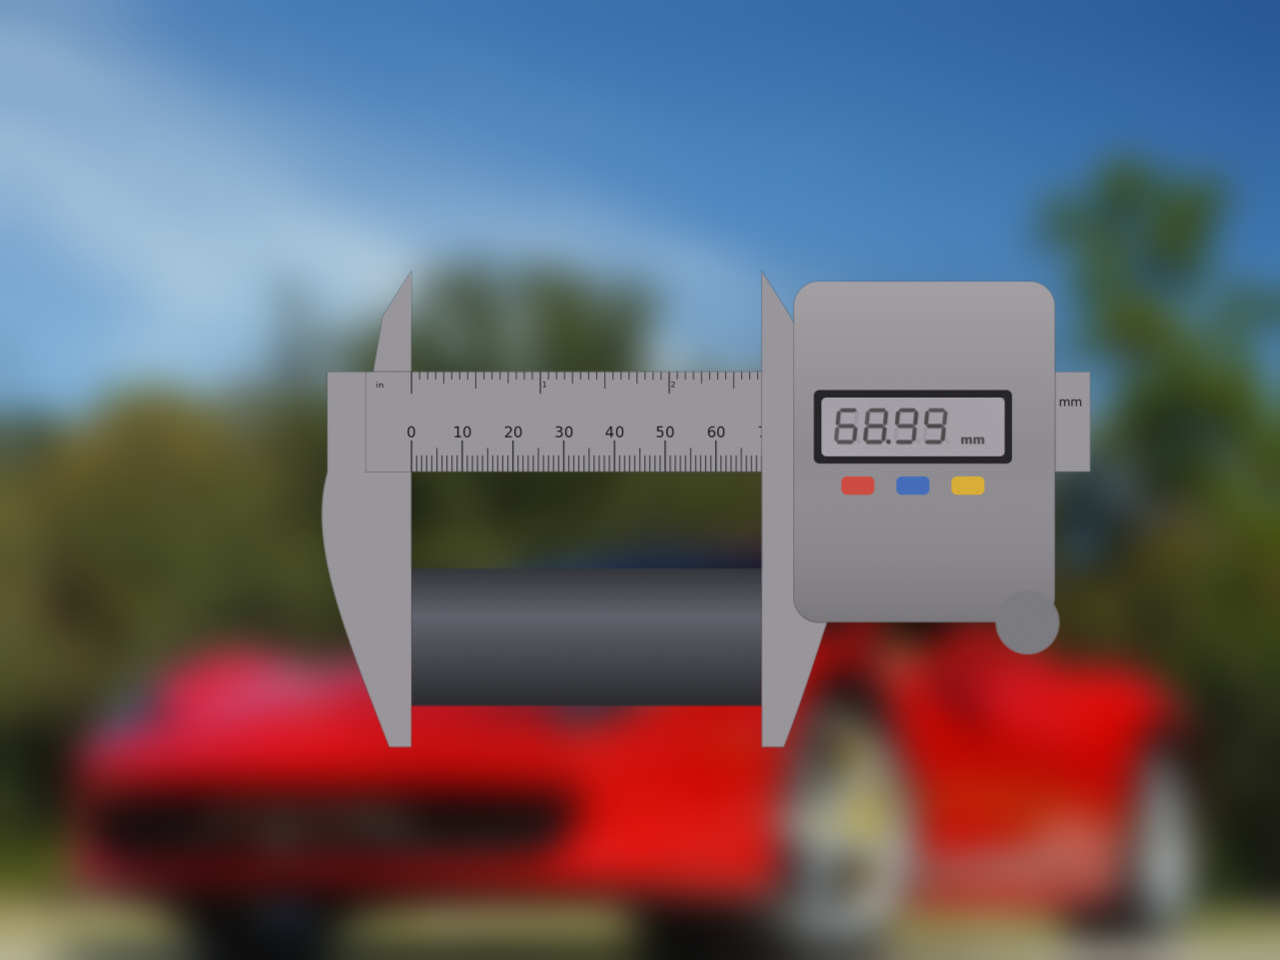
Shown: 68.99
